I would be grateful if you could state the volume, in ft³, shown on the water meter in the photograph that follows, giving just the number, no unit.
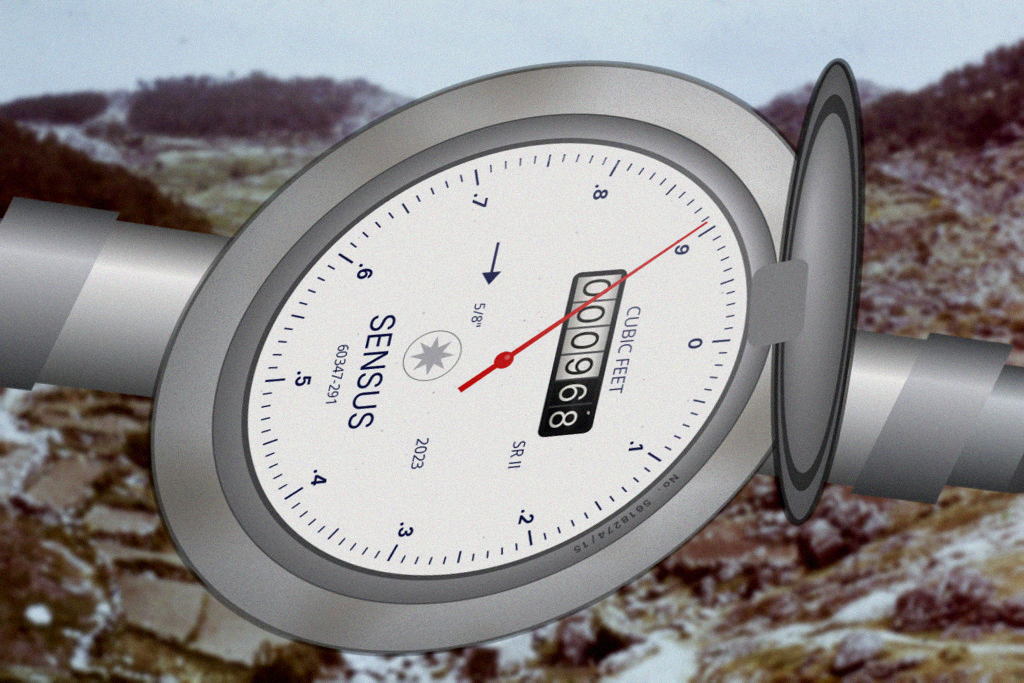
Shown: 967.89
